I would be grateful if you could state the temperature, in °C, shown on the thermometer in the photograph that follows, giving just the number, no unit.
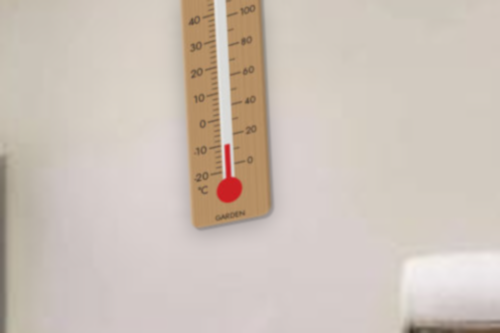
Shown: -10
